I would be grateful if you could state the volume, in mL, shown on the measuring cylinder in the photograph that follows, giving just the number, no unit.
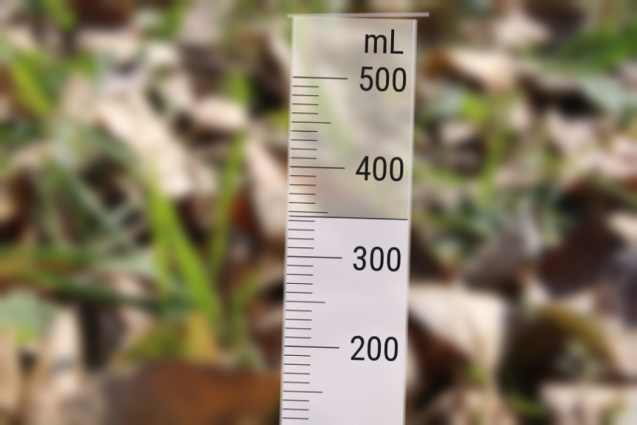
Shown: 345
